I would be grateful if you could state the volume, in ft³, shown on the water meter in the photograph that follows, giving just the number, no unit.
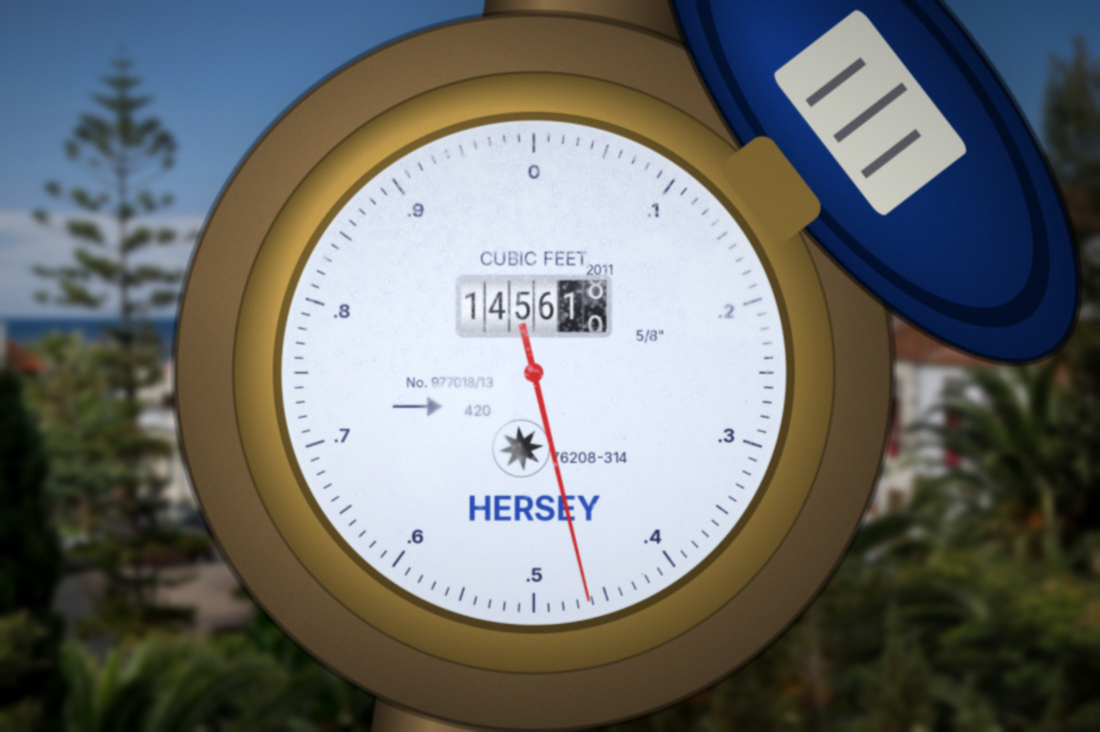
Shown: 145618.46
